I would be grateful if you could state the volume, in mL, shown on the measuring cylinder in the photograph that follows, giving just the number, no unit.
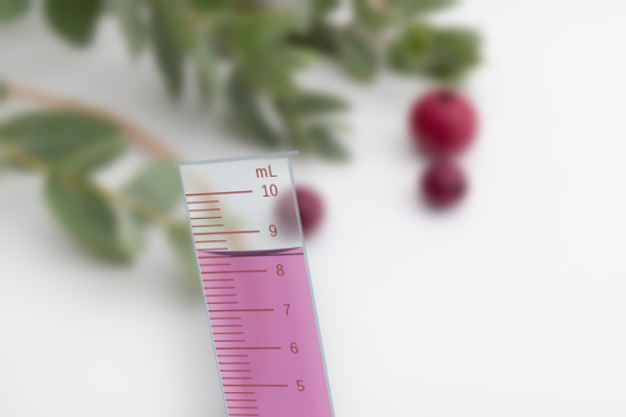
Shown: 8.4
